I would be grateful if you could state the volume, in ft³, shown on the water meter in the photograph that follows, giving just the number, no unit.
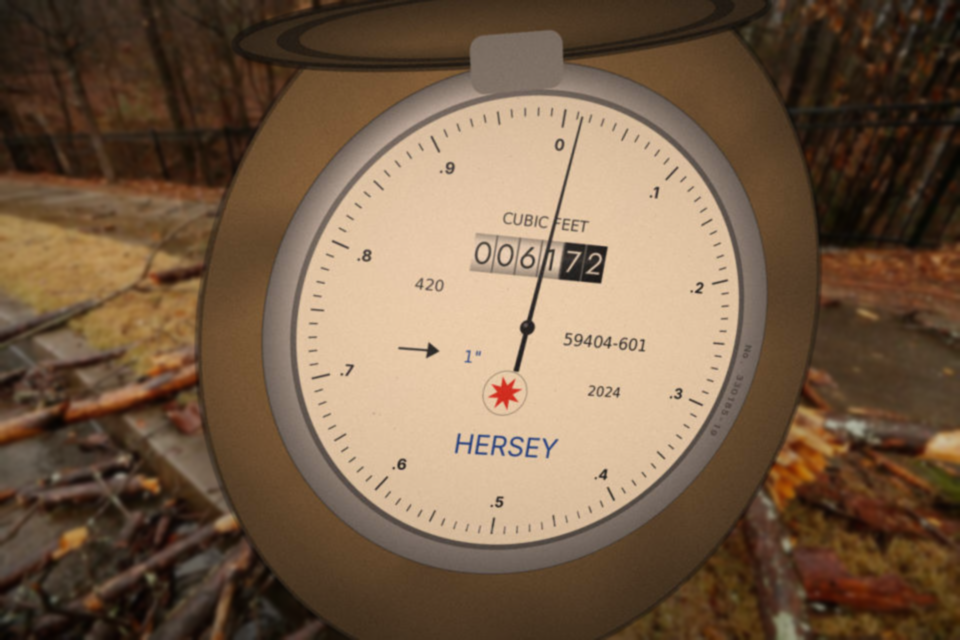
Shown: 6172.01
